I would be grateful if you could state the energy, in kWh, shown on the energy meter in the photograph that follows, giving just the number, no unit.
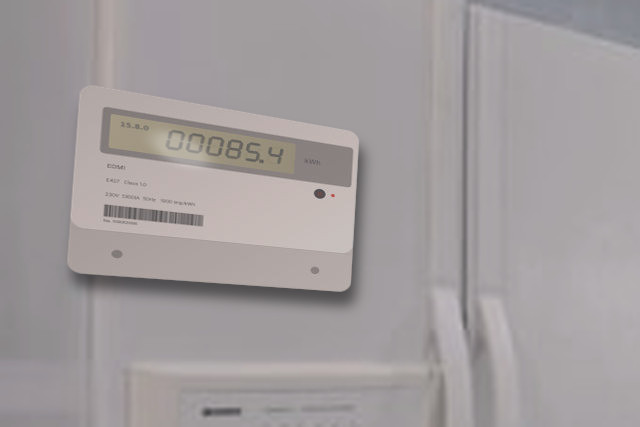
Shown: 85.4
